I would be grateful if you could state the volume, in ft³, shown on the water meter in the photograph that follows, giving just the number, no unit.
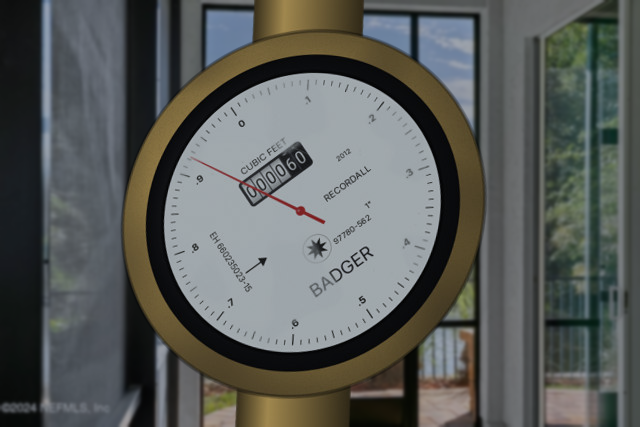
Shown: 59.92
